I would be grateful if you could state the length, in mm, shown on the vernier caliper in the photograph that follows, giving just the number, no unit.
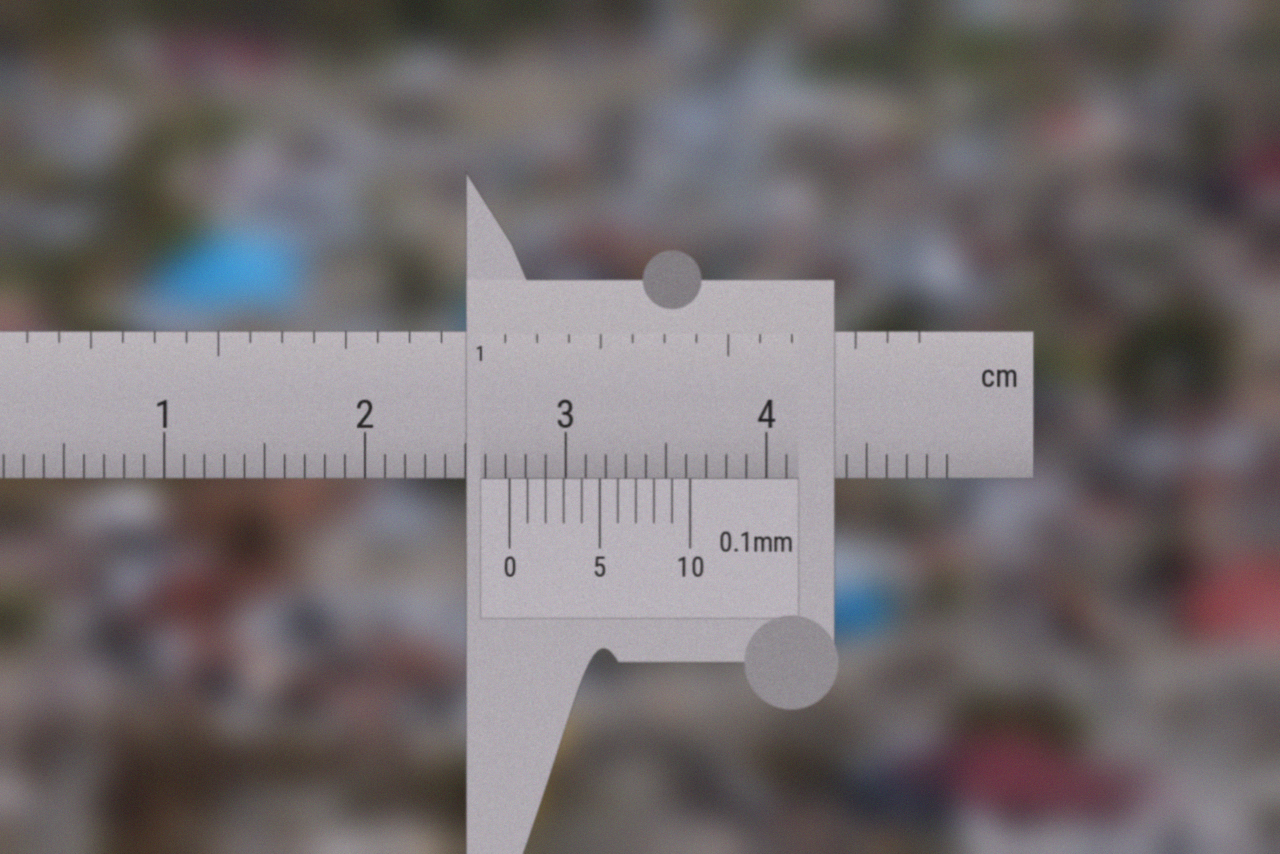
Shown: 27.2
